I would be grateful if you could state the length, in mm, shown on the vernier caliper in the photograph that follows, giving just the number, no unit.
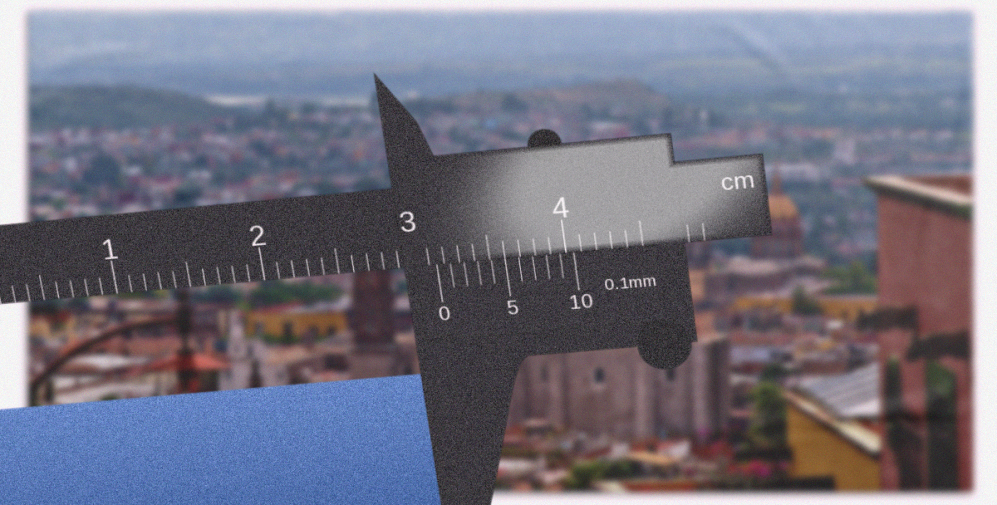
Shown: 31.5
